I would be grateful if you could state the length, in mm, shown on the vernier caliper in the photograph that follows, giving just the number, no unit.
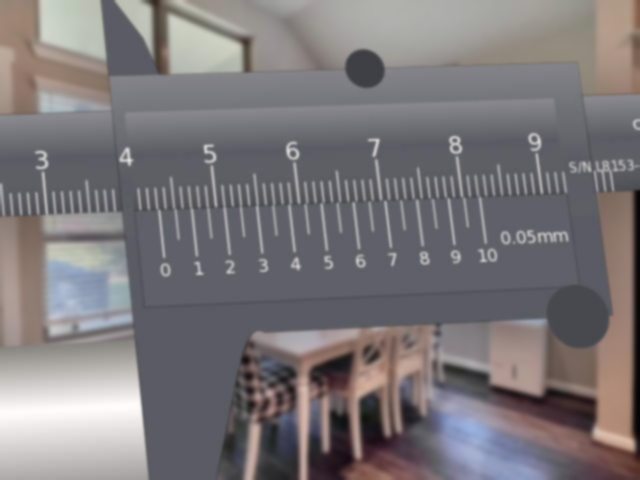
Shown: 43.2
